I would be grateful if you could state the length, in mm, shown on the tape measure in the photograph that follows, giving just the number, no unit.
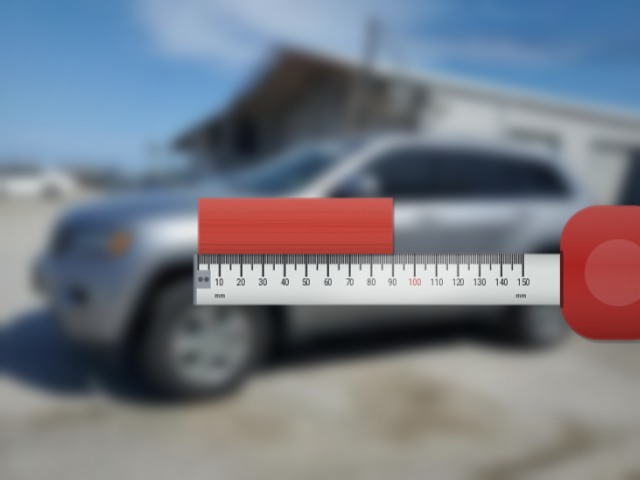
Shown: 90
